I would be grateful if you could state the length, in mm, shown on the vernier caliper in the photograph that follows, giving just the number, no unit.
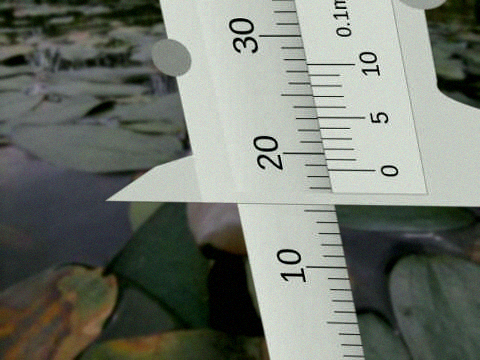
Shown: 18.6
